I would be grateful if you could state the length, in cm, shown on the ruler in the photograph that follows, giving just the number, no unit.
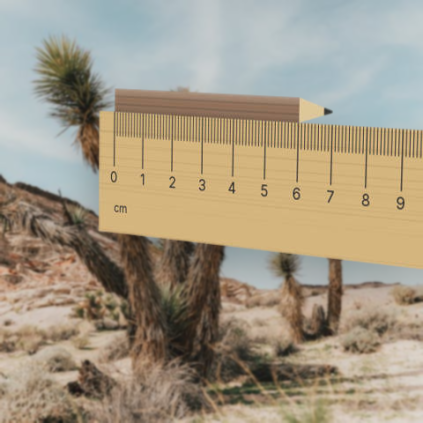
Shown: 7
